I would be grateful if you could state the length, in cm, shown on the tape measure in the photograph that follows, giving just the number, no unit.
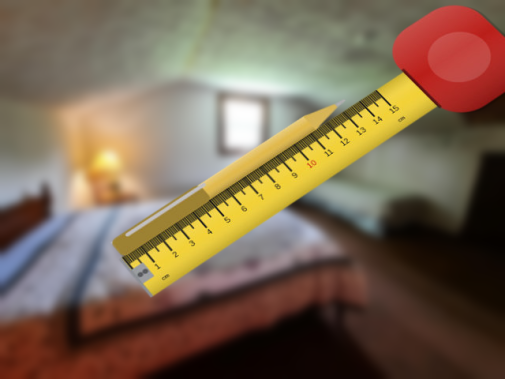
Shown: 13.5
